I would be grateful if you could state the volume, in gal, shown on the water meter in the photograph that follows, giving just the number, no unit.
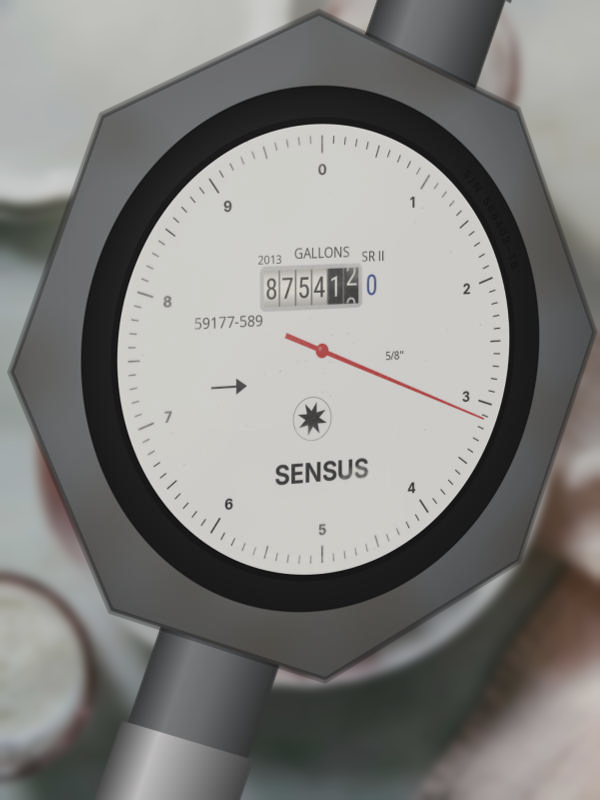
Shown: 8754123.1
